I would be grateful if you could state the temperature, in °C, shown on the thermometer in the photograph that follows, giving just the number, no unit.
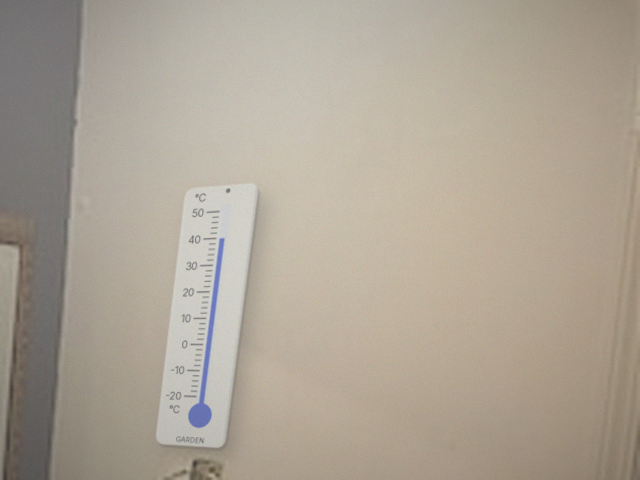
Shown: 40
